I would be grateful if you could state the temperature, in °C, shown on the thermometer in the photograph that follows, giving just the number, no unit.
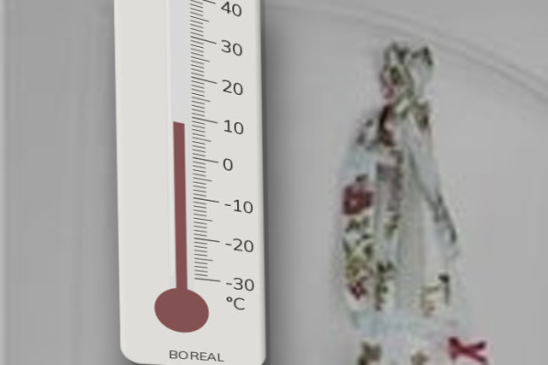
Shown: 8
